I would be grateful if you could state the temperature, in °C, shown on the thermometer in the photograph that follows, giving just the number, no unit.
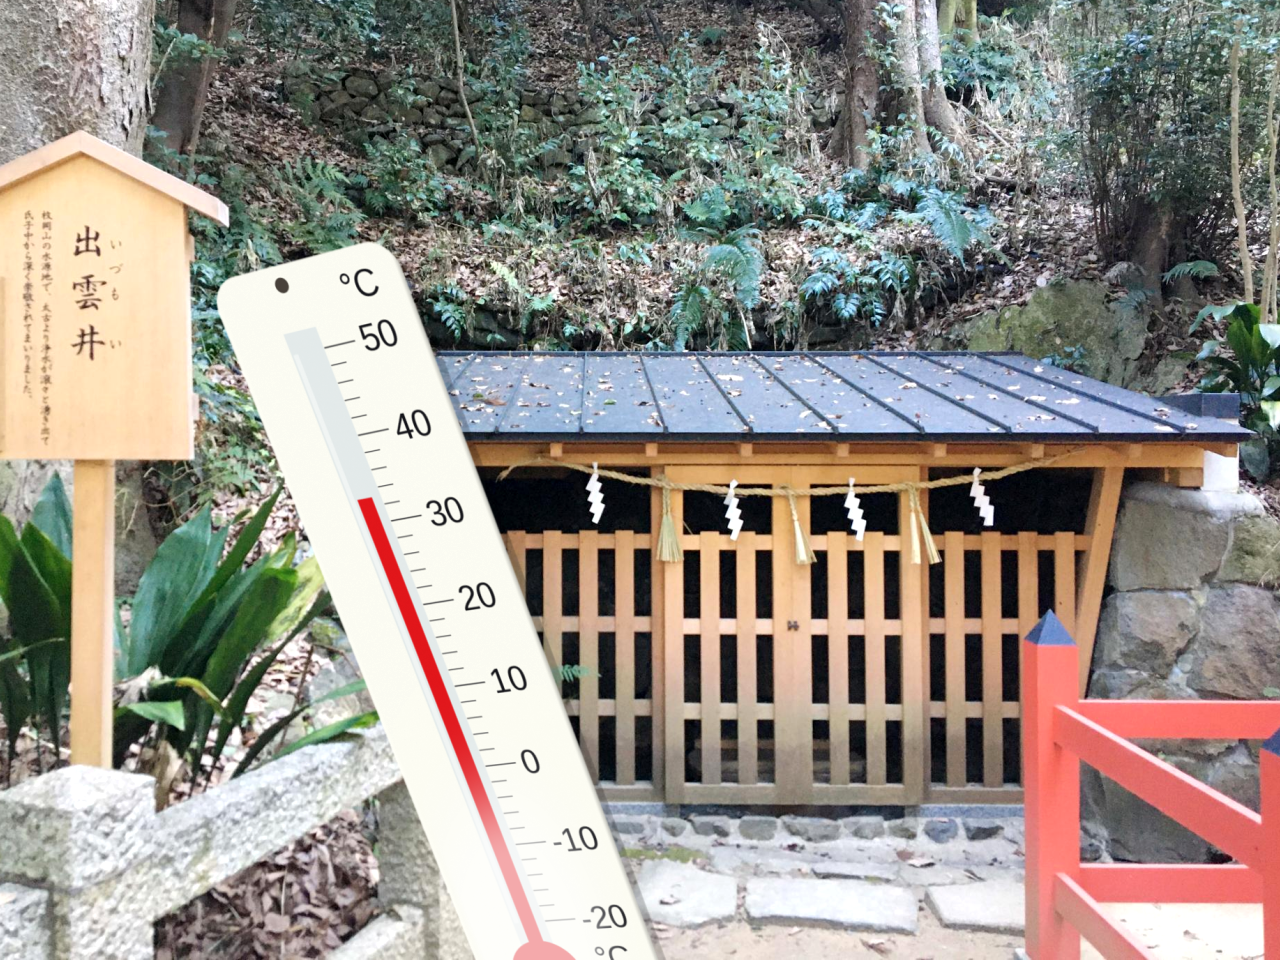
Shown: 33
